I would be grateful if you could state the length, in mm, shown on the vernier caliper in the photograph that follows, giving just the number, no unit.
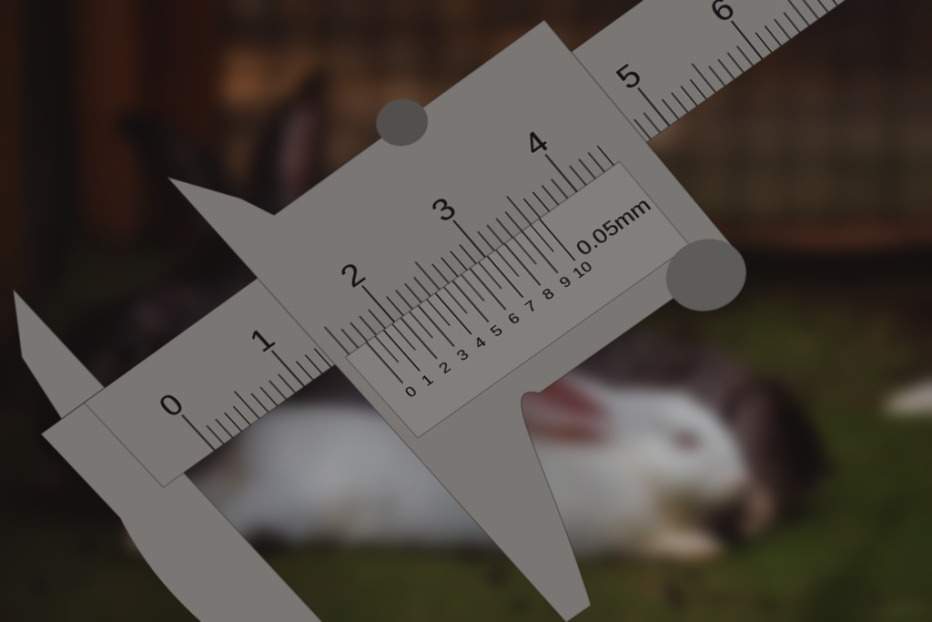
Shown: 16.9
